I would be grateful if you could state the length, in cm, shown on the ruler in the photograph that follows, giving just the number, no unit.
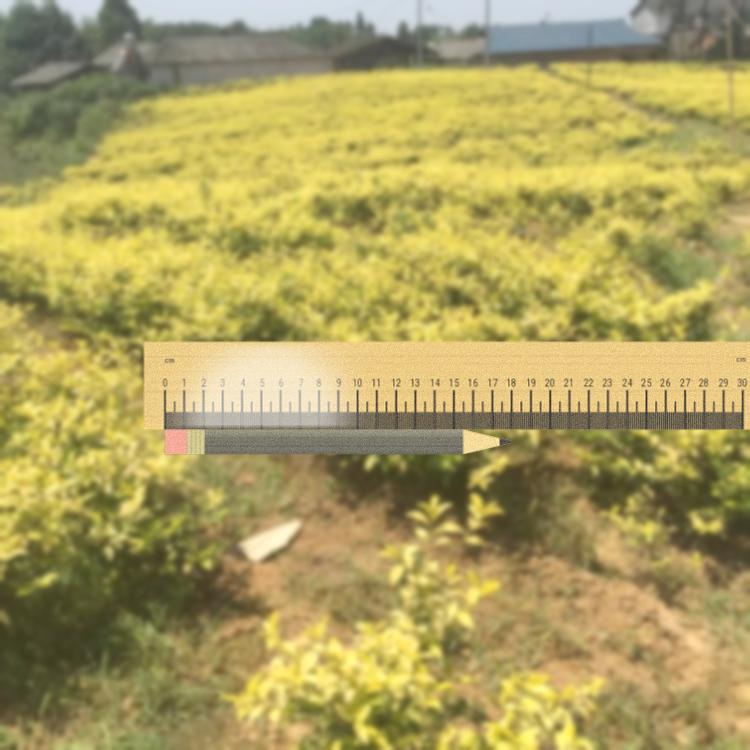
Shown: 18
